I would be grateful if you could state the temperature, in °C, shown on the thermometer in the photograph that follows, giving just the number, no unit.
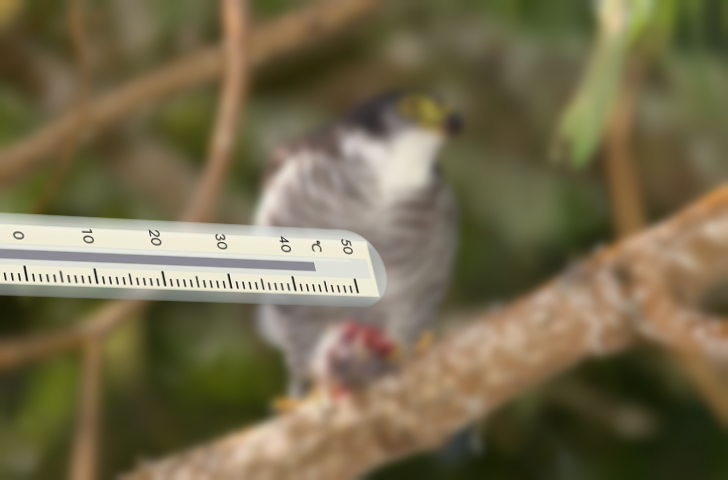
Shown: 44
